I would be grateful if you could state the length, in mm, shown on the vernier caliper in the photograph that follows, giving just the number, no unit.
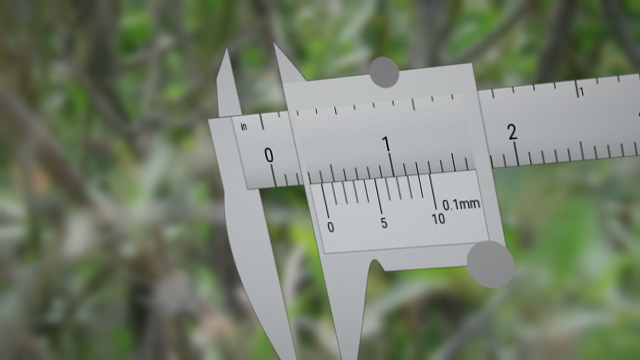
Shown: 3.9
